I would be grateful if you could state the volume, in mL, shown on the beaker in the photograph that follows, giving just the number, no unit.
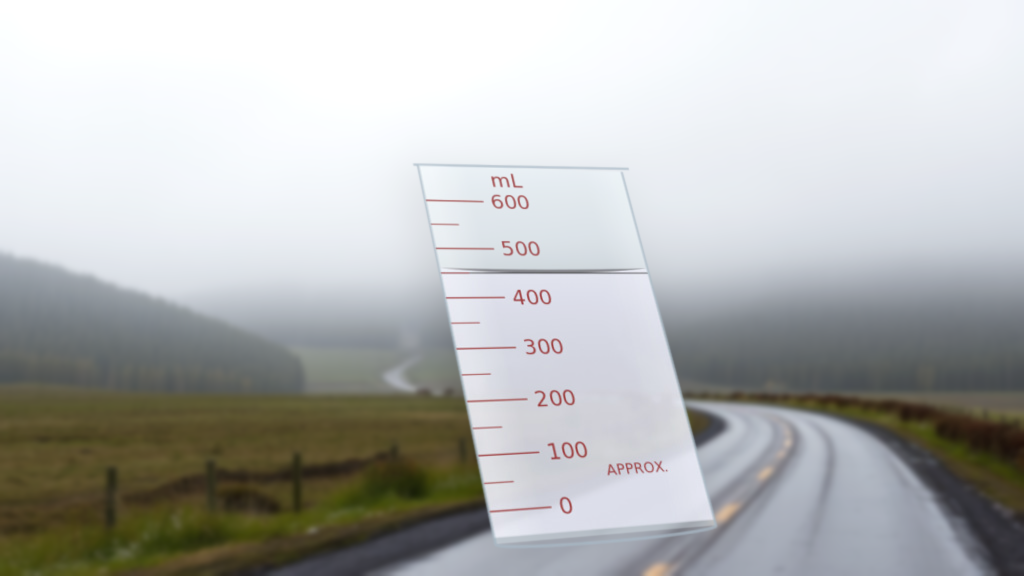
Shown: 450
